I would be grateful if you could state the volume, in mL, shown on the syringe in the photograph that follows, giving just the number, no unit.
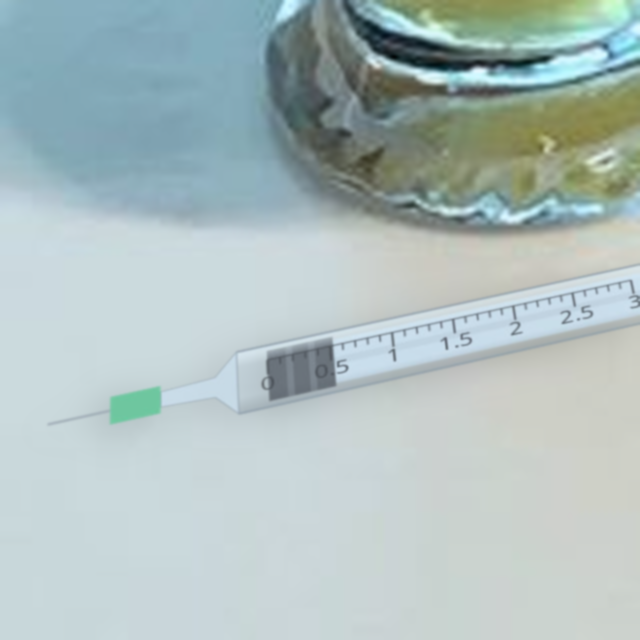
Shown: 0
